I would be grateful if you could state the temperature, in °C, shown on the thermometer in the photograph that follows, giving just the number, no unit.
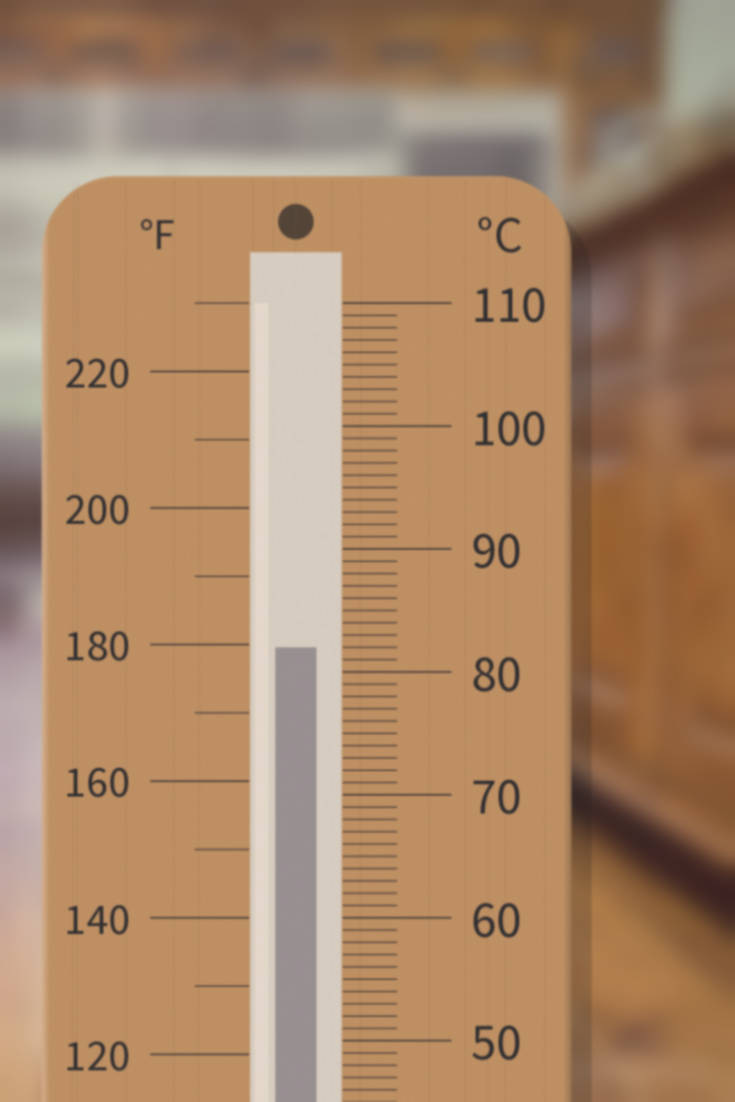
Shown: 82
